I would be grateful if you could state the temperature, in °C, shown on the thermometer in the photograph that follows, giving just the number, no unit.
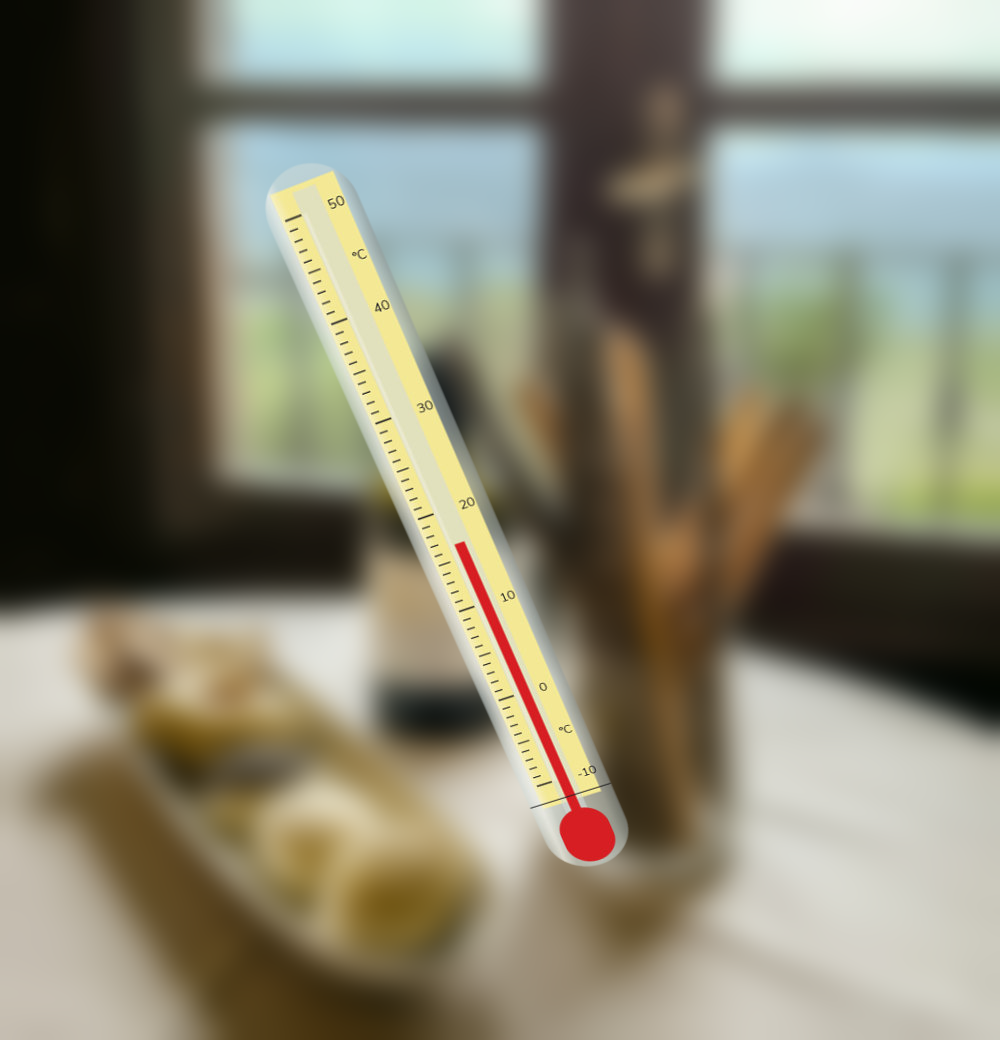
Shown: 16.5
